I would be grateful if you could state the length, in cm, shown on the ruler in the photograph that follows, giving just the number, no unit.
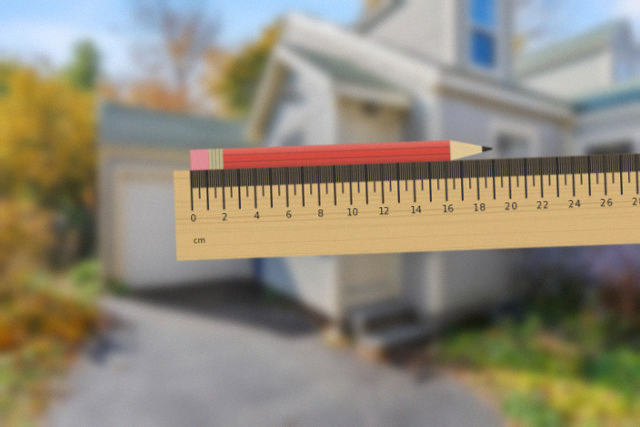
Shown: 19
